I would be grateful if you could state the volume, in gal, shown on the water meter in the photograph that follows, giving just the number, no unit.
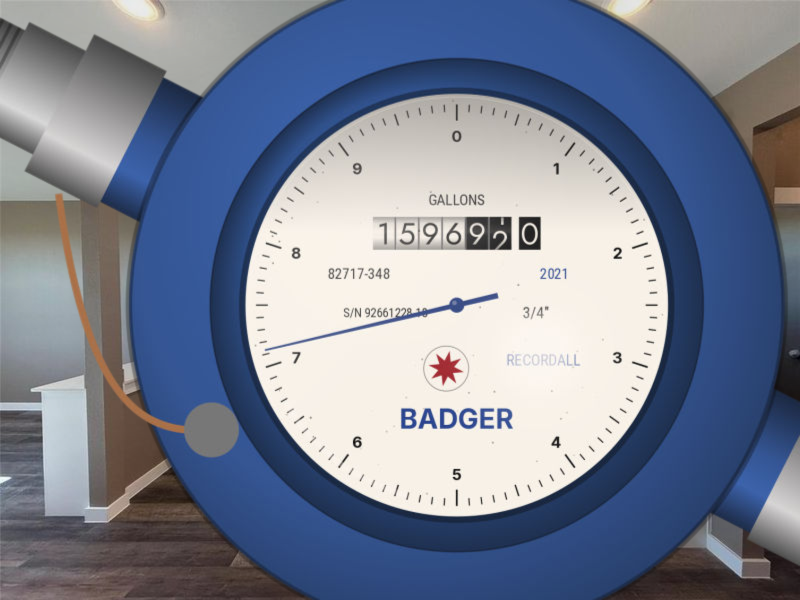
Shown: 1596917.1
